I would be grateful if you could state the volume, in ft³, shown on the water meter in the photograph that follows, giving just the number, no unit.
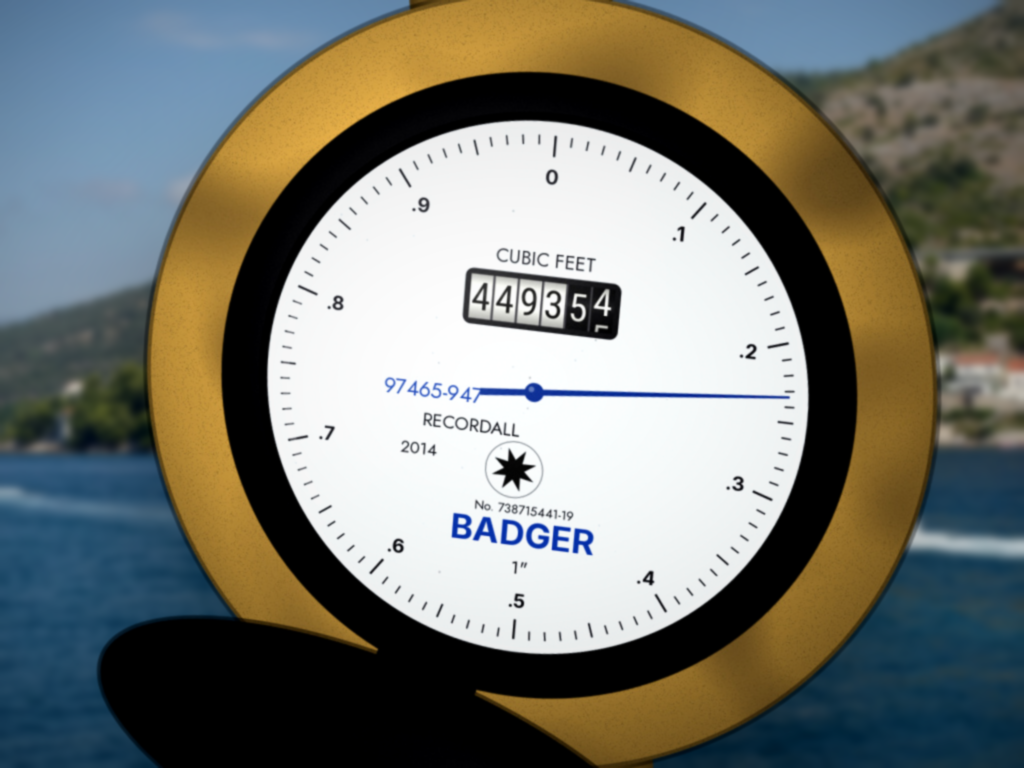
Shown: 449354.23
